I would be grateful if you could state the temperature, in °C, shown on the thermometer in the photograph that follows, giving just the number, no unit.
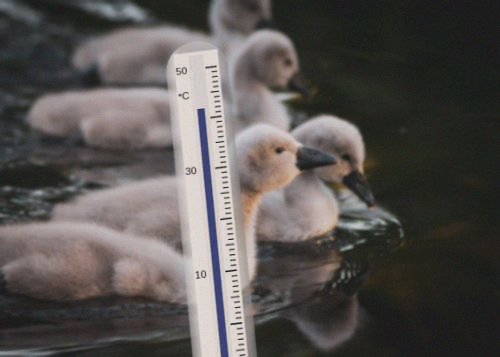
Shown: 42
